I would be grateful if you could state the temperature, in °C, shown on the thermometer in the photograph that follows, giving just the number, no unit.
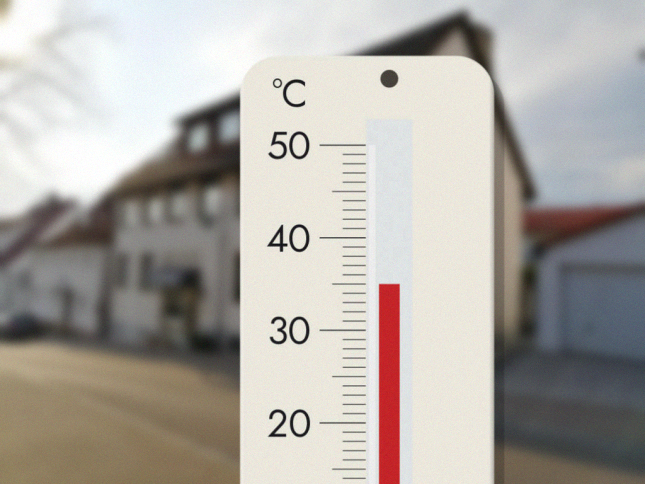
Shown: 35
